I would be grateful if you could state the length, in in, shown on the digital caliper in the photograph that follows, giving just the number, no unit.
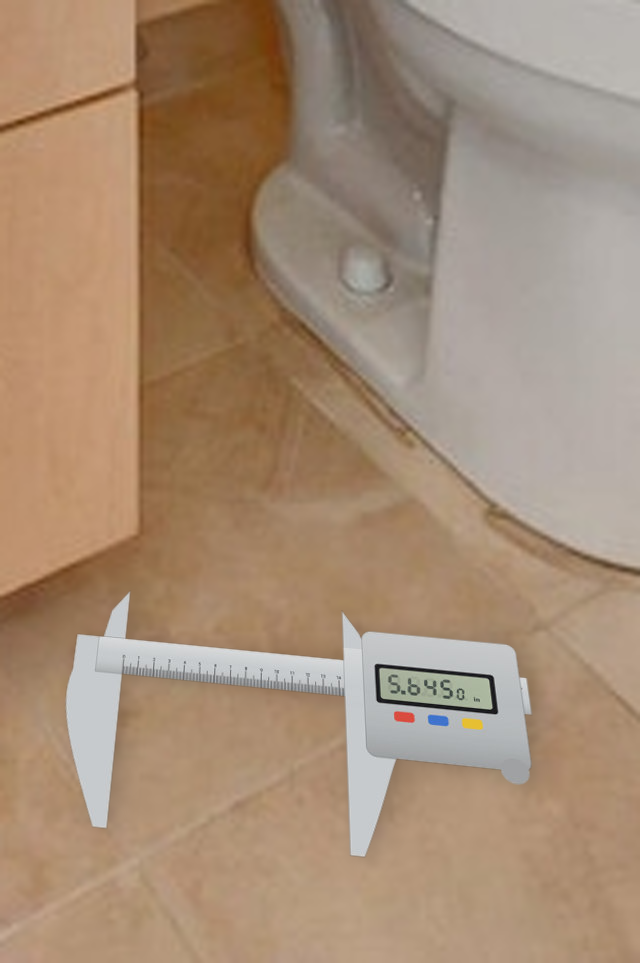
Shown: 5.6450
